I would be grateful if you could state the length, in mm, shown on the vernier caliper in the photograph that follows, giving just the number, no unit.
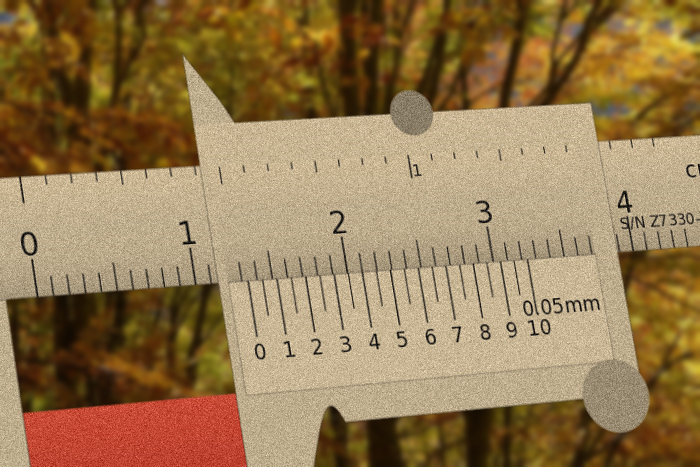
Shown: 13.4
